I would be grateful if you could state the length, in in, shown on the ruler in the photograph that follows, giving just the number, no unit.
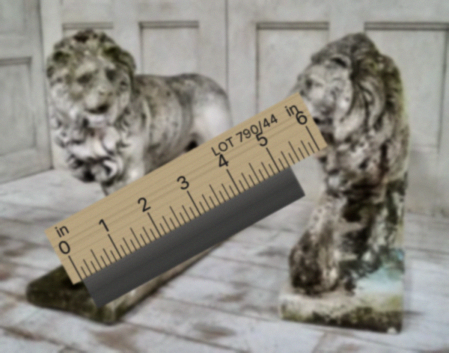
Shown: 5.25
